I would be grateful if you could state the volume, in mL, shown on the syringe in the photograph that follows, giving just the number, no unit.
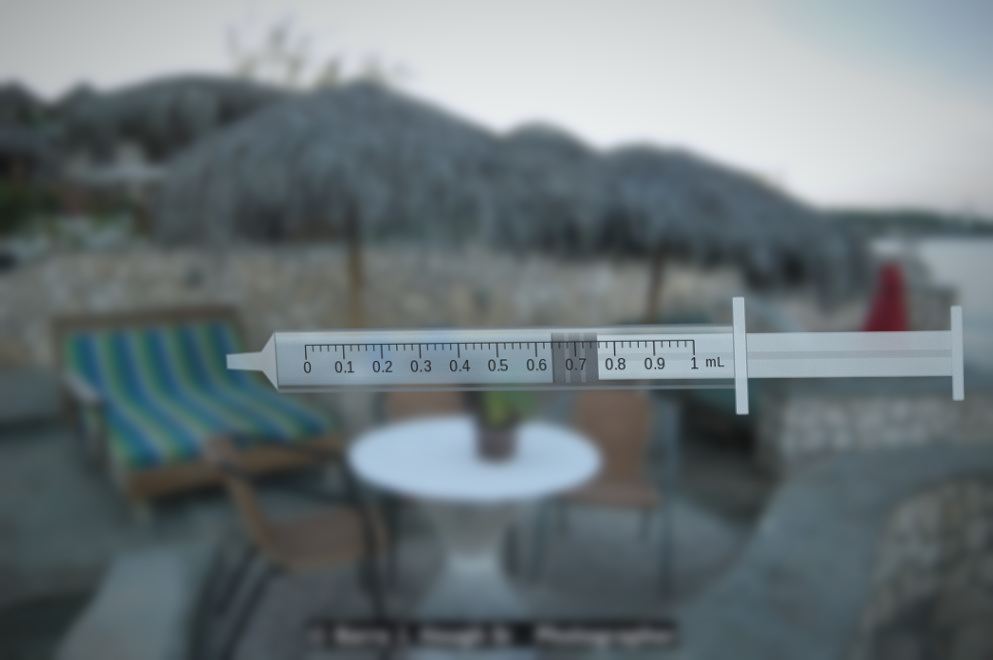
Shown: 0.64
